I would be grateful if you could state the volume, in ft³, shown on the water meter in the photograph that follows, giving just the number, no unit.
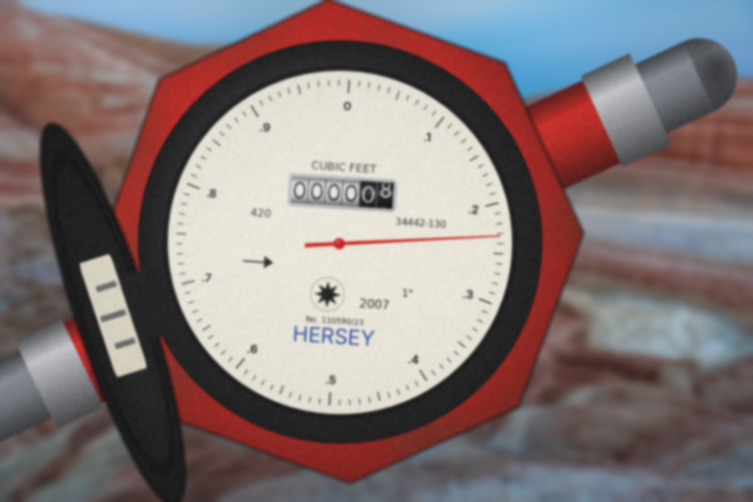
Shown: 8.23
